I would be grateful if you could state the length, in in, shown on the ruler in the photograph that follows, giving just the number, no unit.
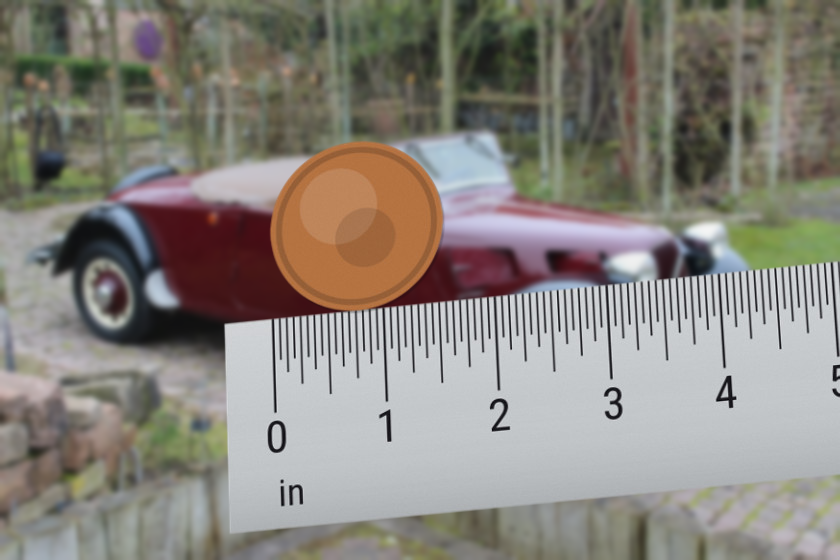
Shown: 1.5625
